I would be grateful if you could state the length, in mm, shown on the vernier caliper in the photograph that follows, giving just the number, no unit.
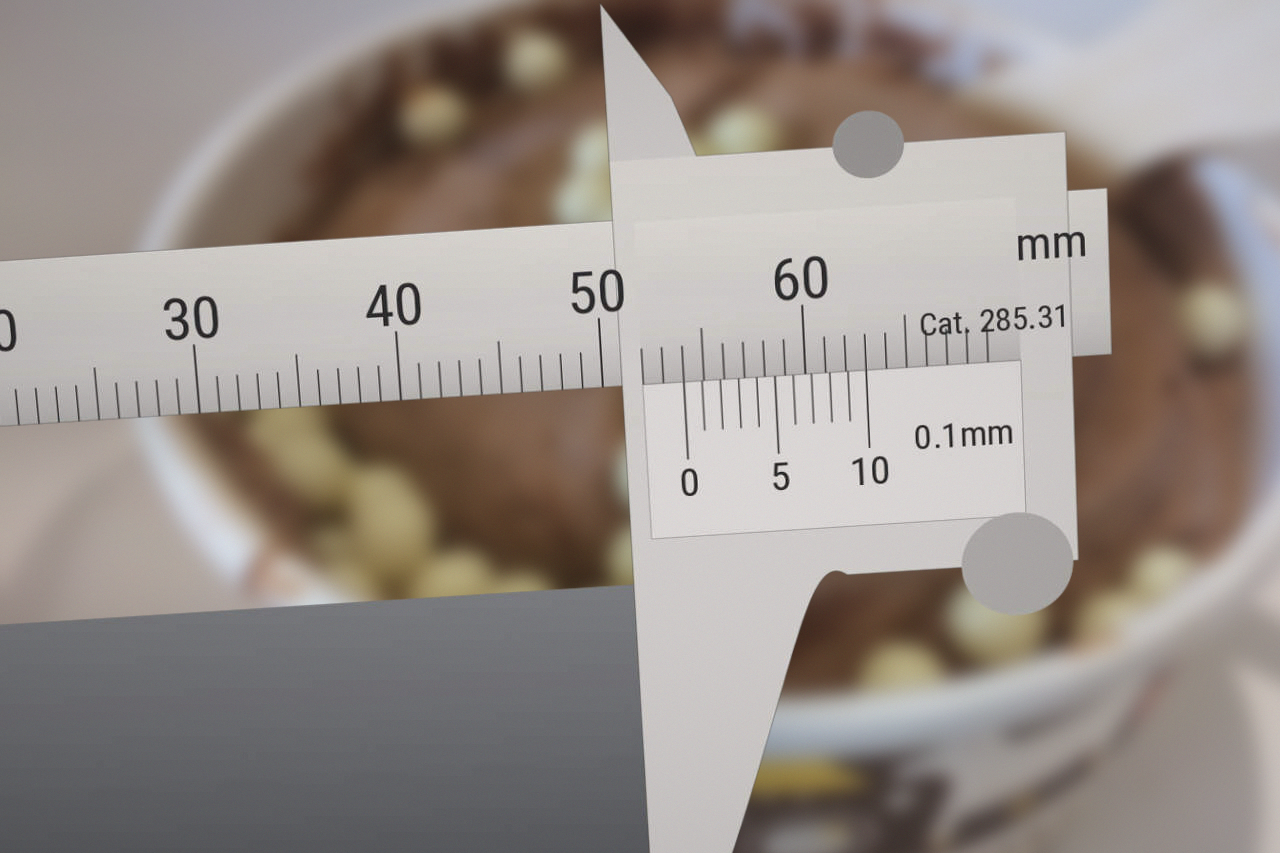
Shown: 54.0
